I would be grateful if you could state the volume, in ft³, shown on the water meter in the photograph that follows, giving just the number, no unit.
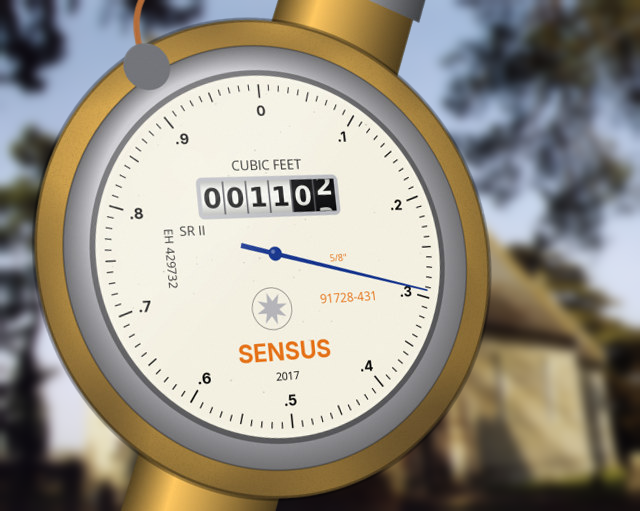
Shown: 1102.29
